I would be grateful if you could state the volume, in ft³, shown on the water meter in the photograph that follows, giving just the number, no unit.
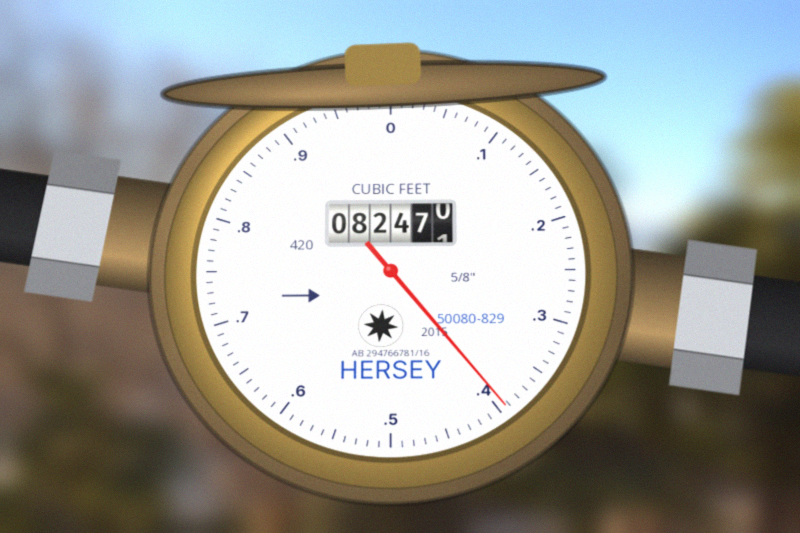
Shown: 82470.39
